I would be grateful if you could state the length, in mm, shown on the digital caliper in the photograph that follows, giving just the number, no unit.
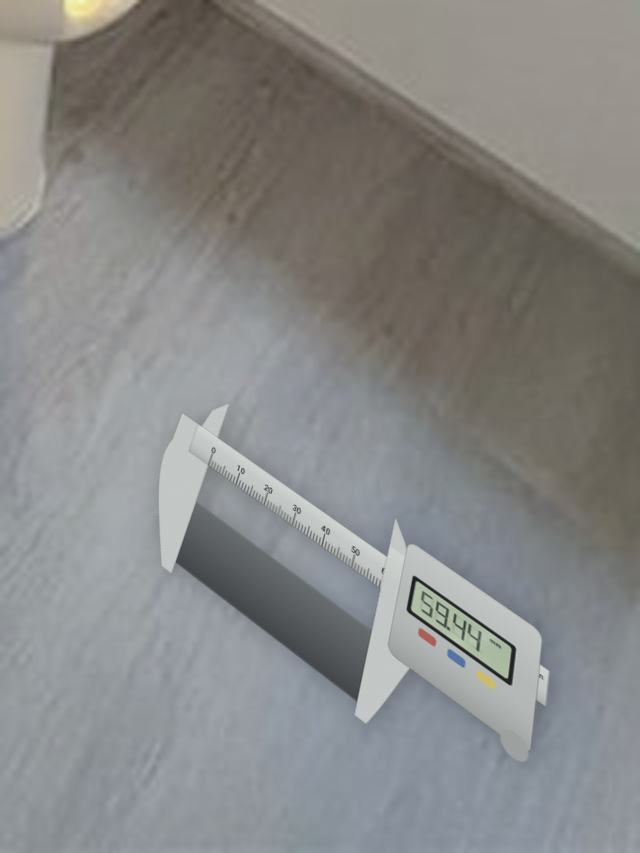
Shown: 59.44
